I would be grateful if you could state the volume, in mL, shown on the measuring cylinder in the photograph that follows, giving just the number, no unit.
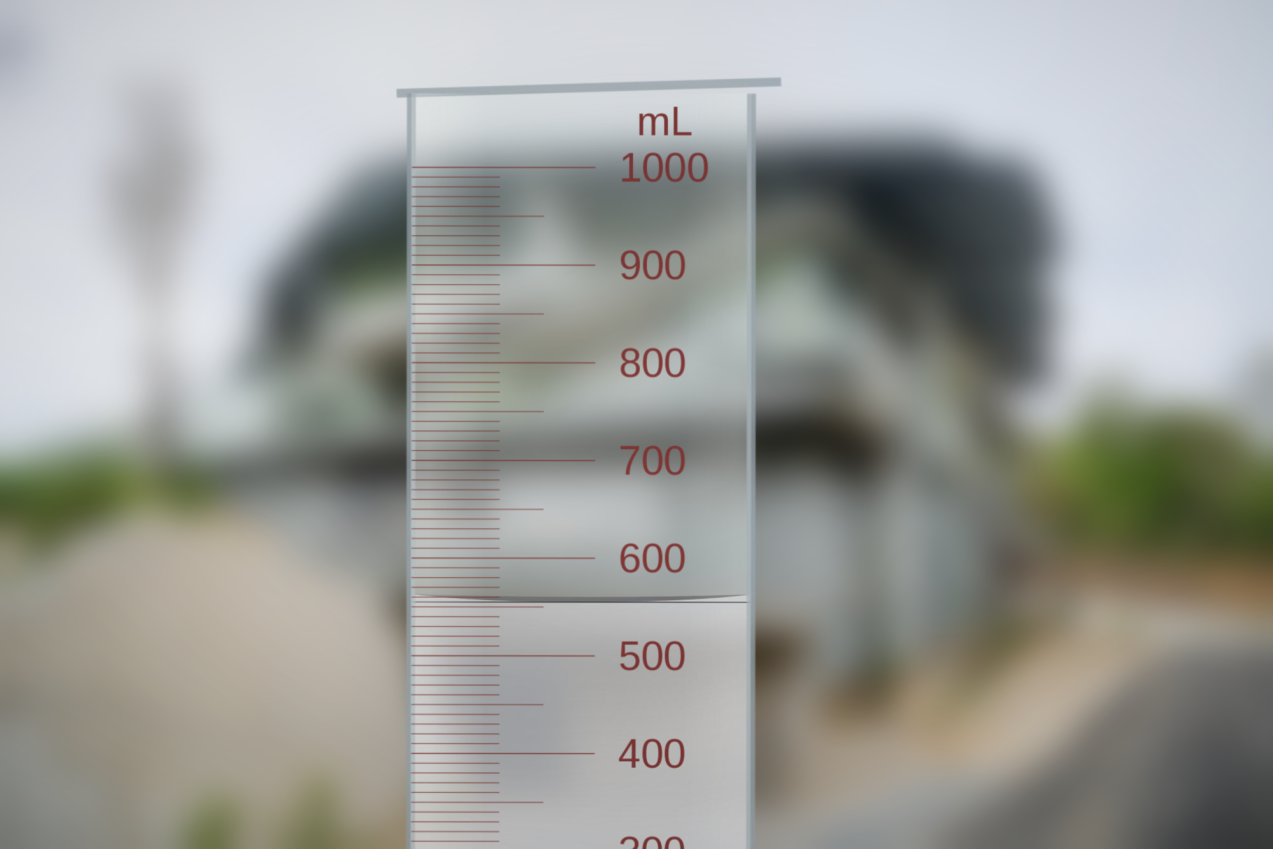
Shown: 555
